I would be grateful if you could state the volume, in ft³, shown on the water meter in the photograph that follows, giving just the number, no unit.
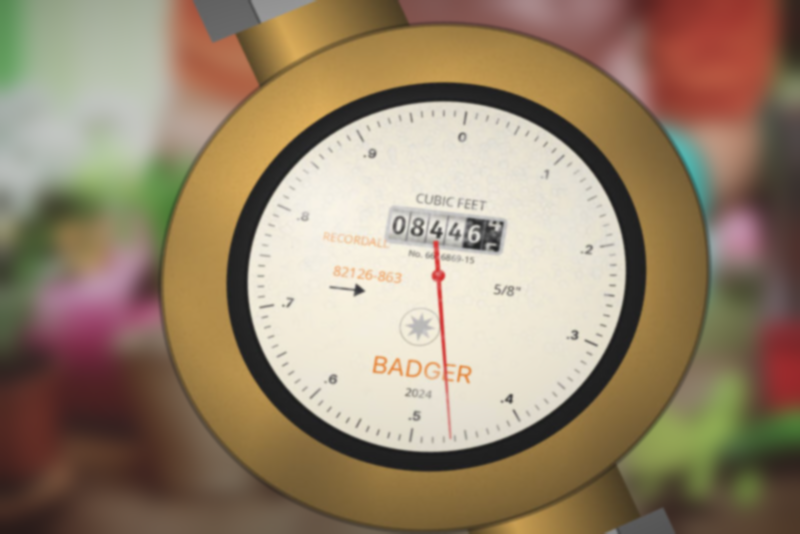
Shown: 84464.46
